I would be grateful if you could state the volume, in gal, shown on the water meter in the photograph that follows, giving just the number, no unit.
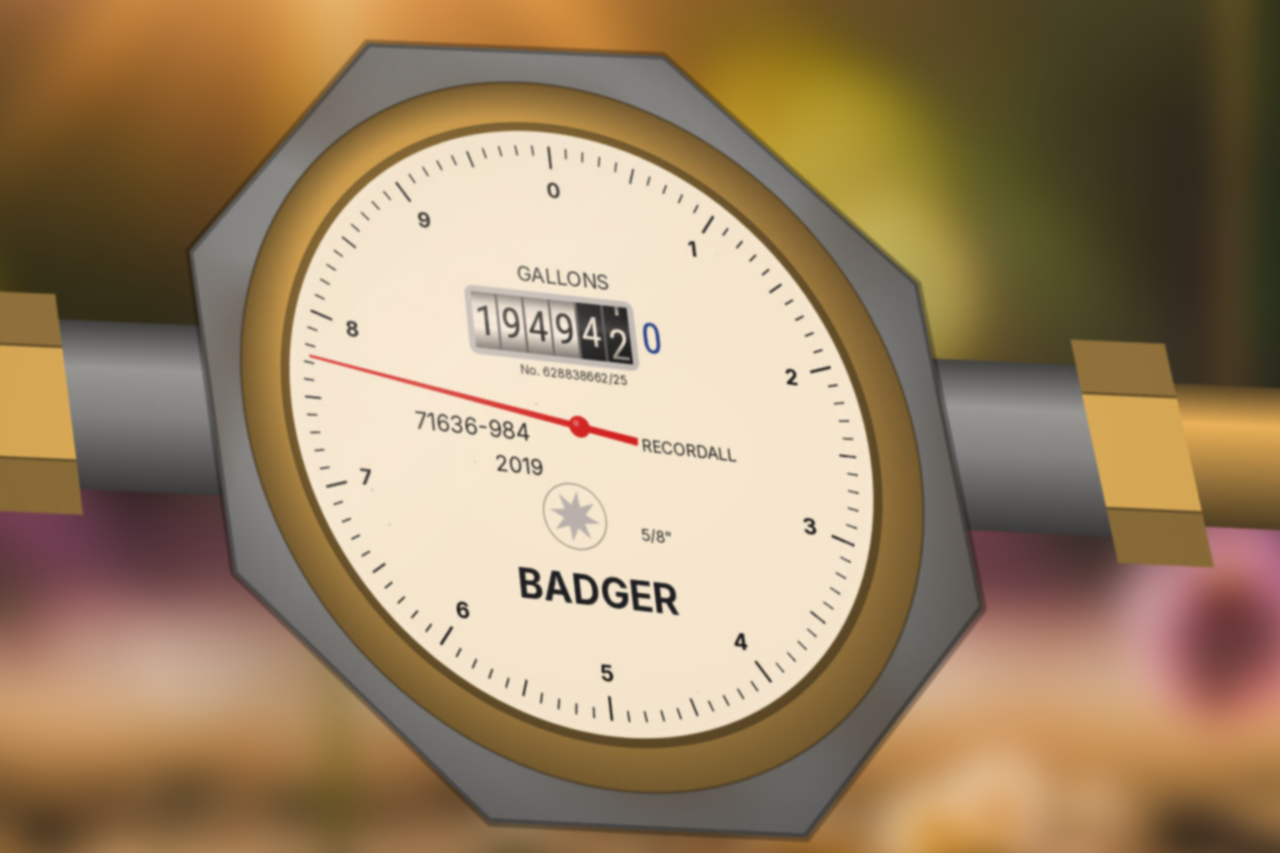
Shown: 1949417.7
